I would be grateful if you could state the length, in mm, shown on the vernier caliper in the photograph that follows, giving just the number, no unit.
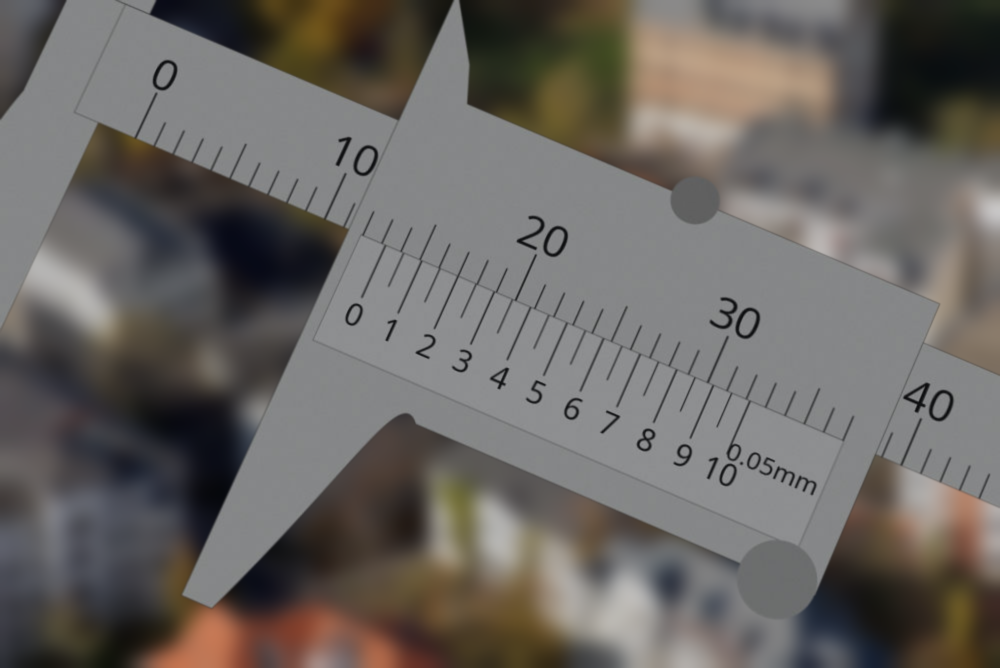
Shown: 13.2
